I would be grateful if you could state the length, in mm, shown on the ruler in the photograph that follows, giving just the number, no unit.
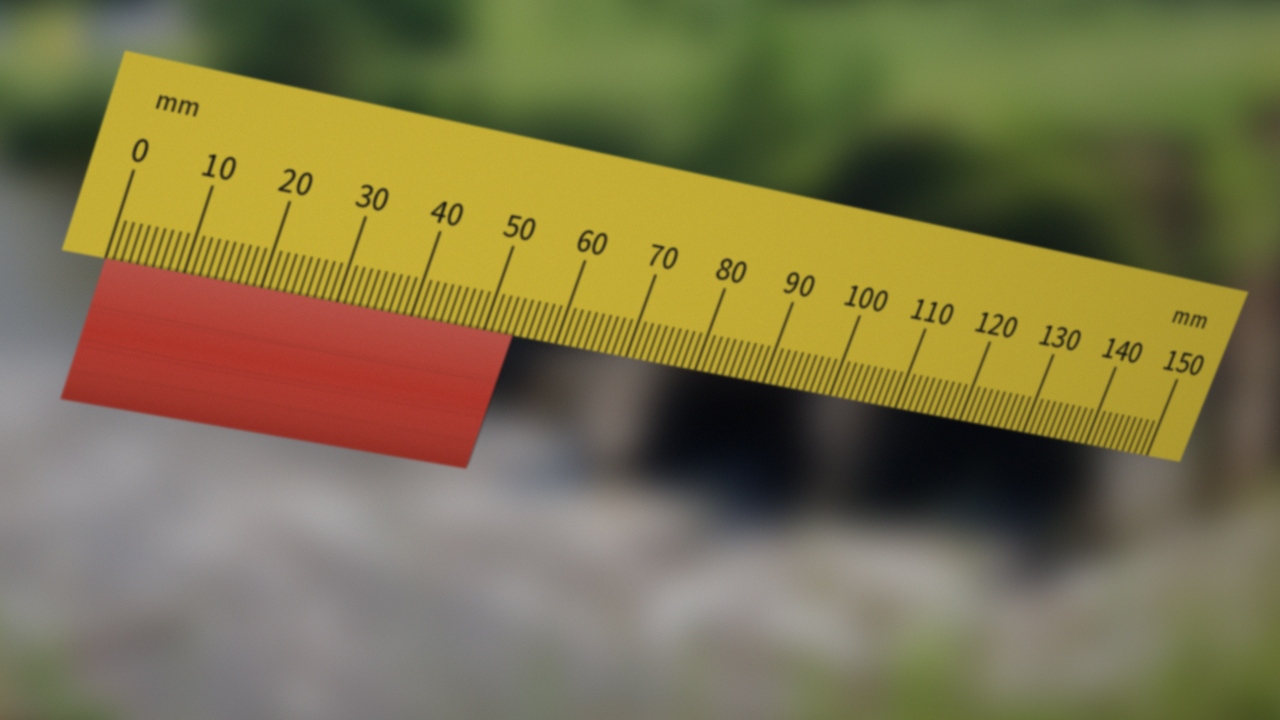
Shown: 54
